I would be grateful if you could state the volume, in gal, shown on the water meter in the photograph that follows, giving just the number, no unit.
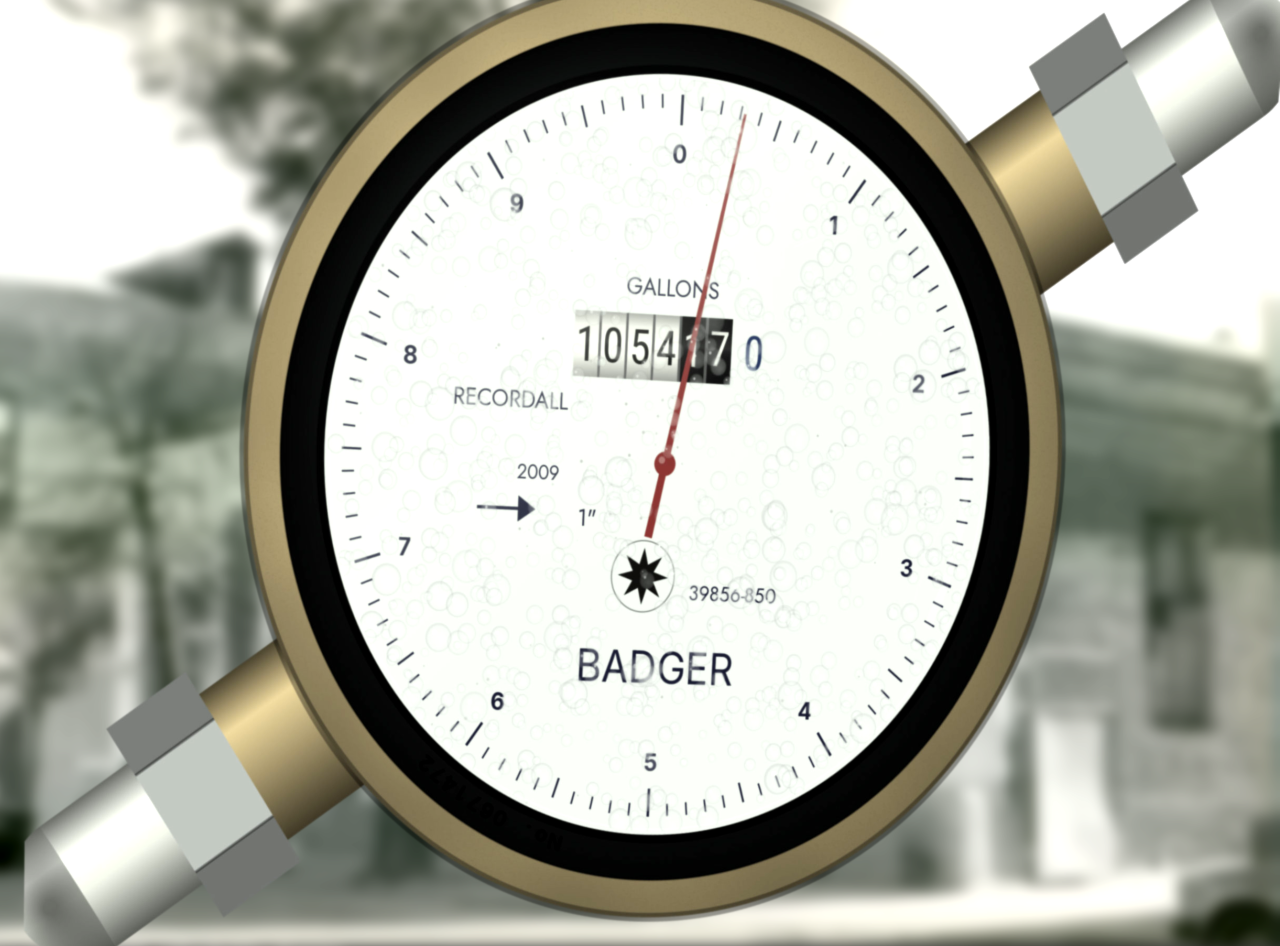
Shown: 1054170.3
